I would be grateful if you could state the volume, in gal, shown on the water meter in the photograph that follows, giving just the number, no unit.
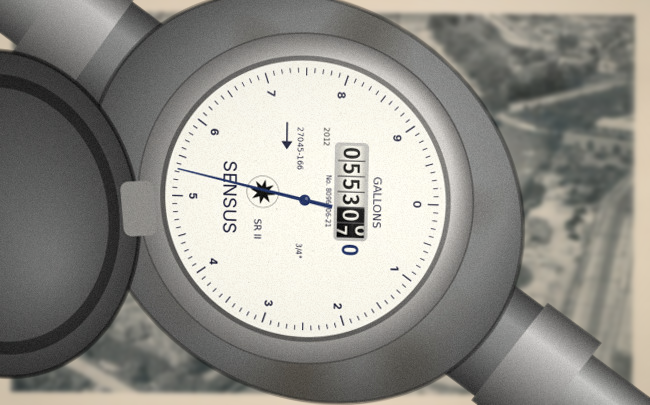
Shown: 553065.3
